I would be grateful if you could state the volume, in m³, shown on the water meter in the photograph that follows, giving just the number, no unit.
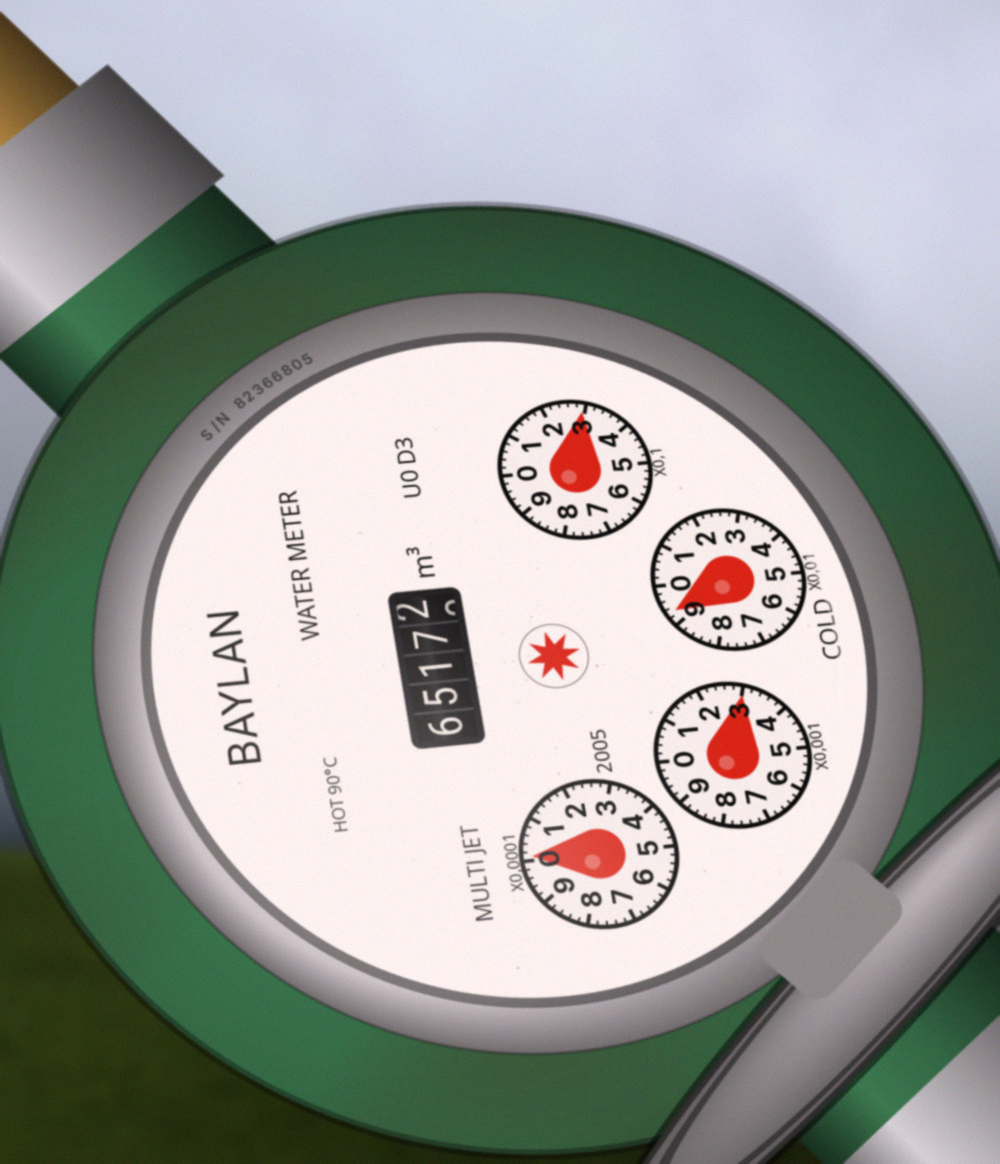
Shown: 65172.2930
